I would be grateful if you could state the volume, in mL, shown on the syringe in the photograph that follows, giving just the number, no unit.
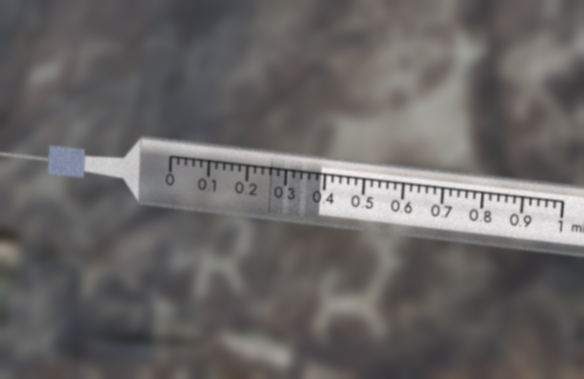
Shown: 0.26
